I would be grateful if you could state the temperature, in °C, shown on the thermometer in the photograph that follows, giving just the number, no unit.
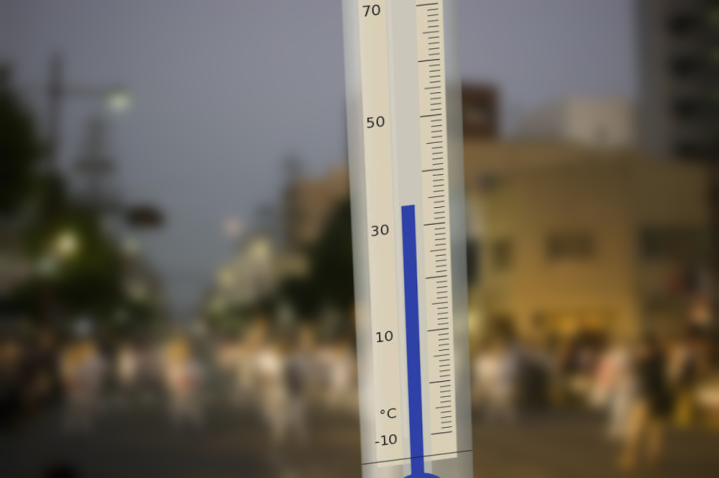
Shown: 34
